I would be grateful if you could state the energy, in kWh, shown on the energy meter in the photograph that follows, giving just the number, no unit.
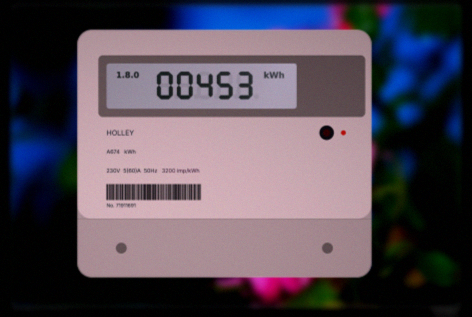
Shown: 453
